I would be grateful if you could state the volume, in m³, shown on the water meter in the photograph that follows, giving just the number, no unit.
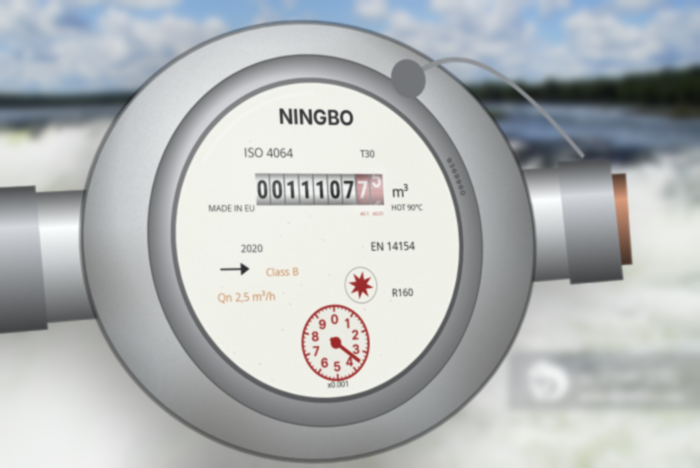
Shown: 11107.753
